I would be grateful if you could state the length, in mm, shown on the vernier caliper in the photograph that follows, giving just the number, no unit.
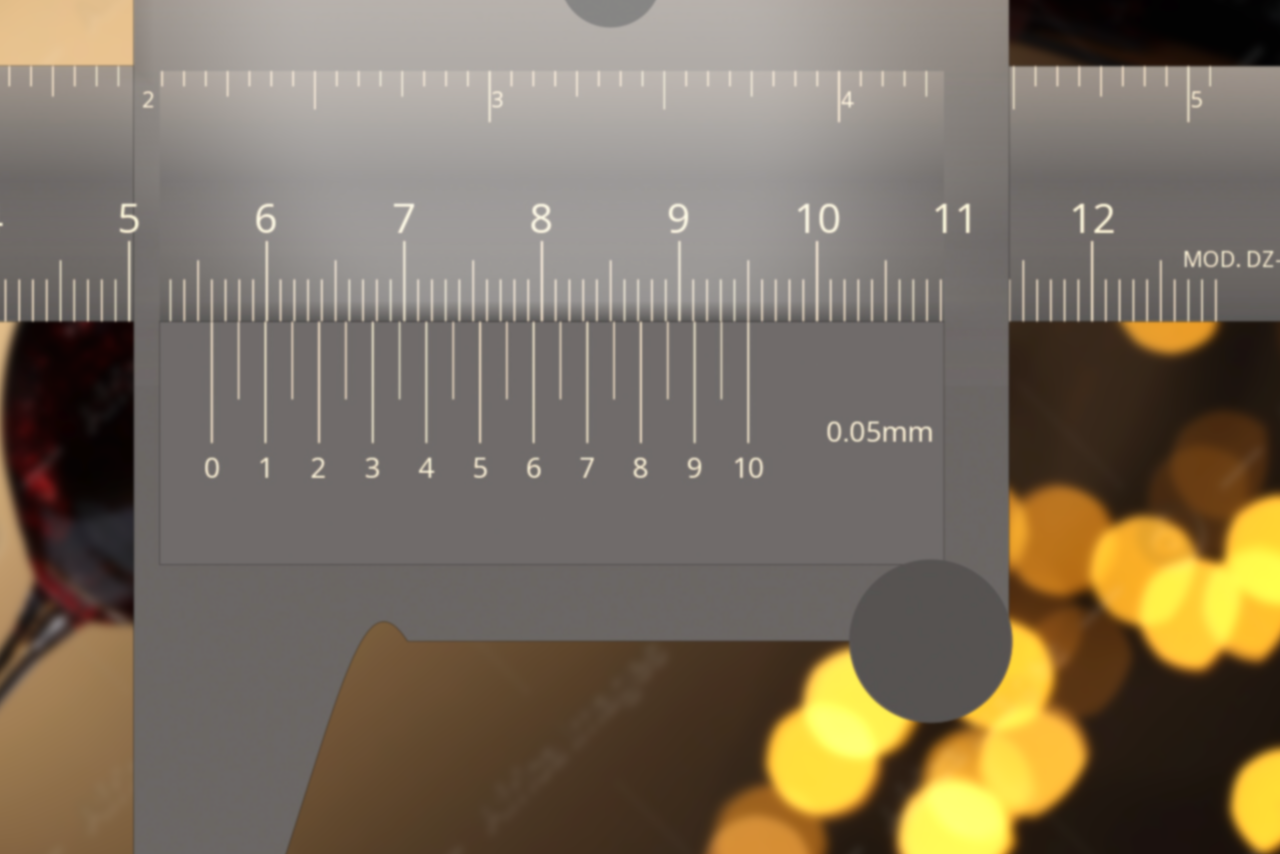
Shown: 56.0
